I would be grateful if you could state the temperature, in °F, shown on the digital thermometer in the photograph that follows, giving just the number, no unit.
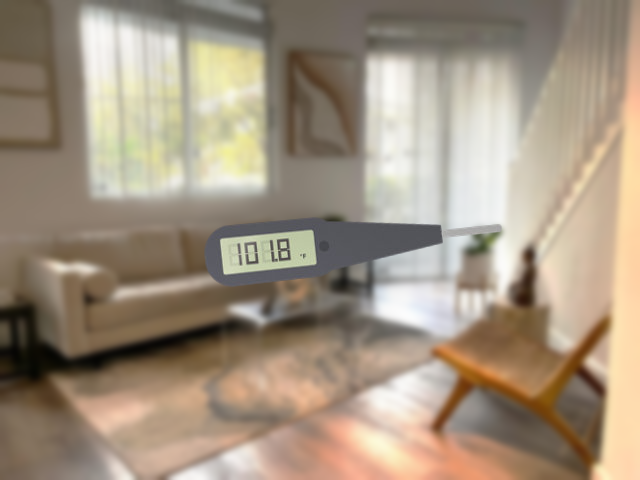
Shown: 101.8
